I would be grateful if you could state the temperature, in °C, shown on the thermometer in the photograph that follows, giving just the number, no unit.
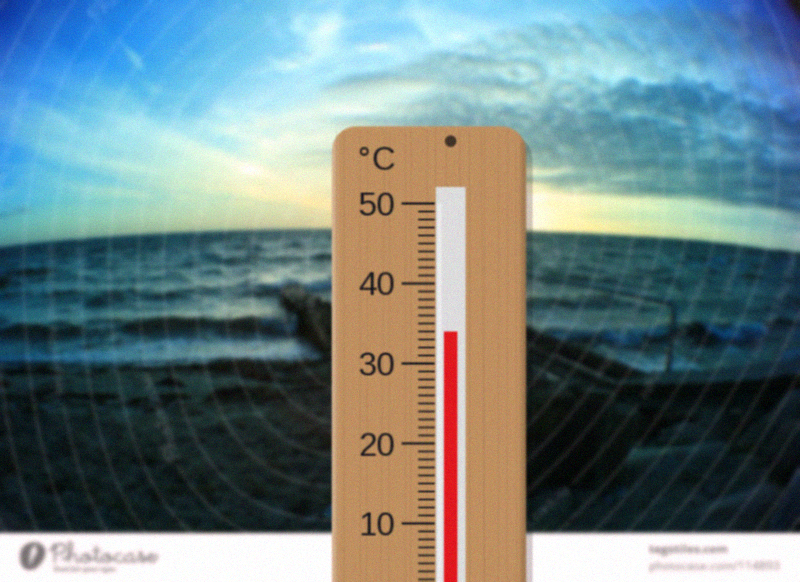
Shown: 34
